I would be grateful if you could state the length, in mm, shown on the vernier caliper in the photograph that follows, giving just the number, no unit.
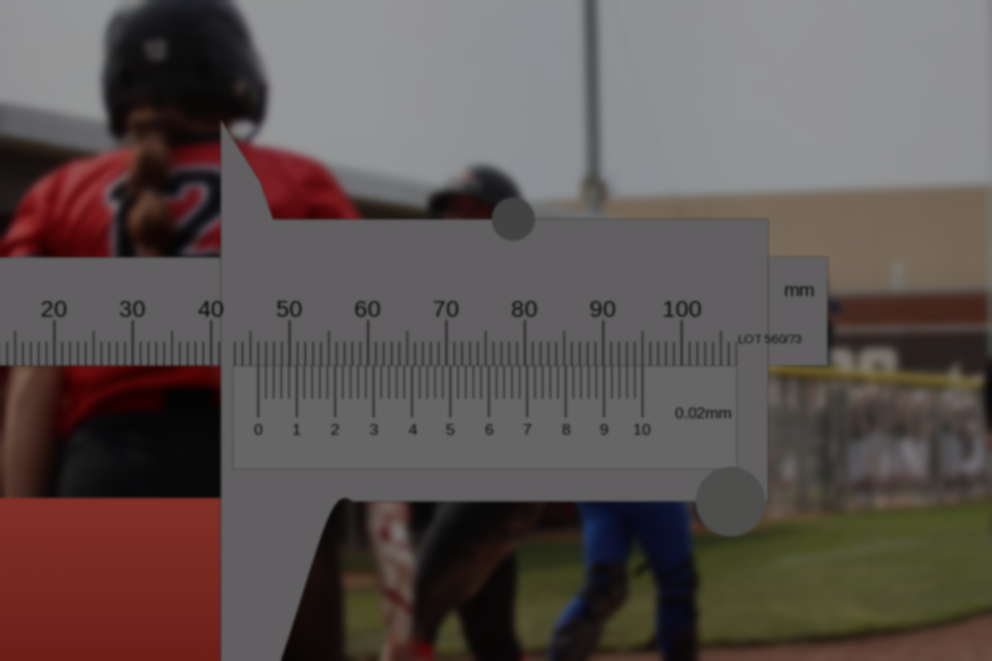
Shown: 46.0
